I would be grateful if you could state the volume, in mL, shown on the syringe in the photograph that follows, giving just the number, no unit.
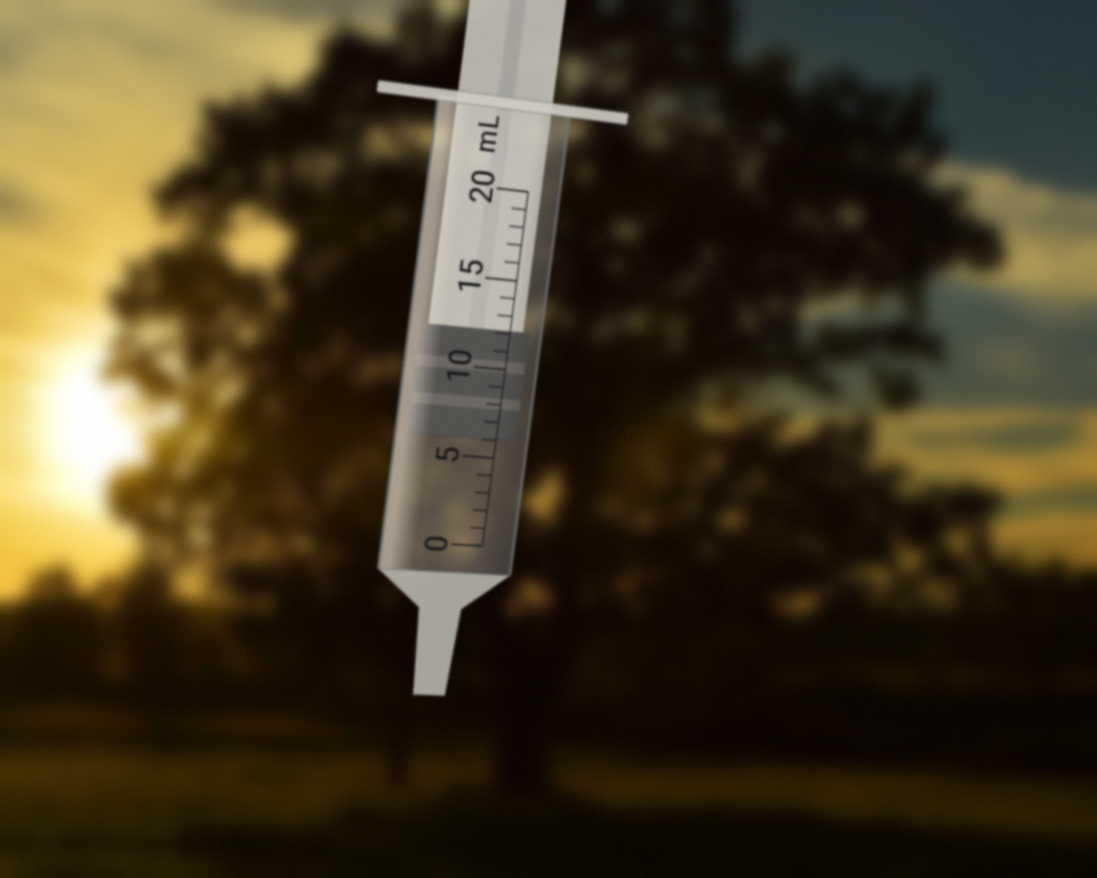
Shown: 6
